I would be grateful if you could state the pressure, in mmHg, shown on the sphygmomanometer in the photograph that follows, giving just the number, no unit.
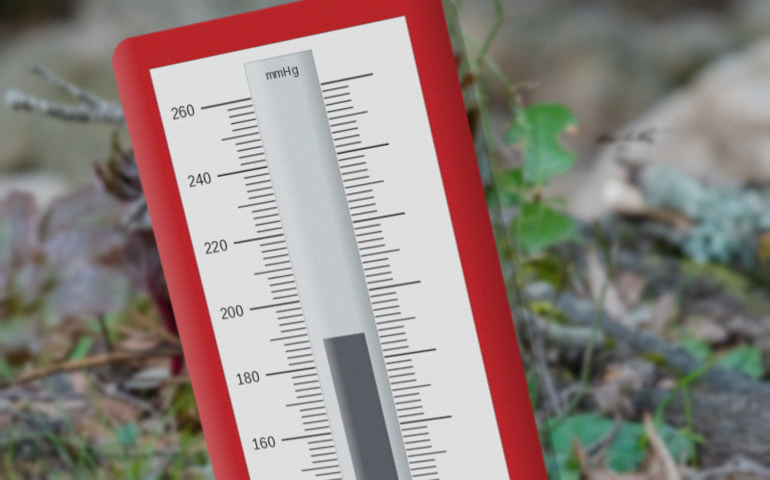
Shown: 188
